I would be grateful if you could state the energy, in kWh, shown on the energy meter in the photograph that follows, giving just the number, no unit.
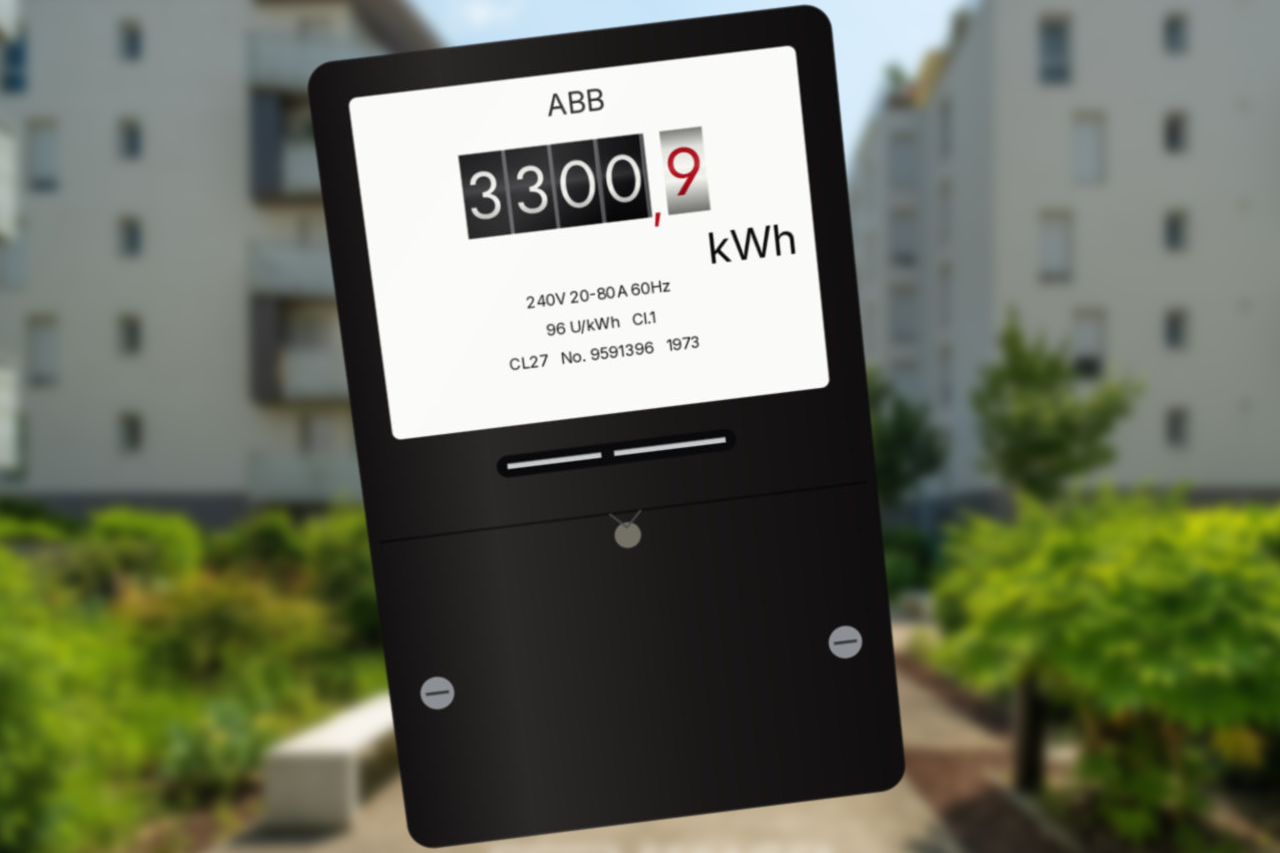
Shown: 3300.9
